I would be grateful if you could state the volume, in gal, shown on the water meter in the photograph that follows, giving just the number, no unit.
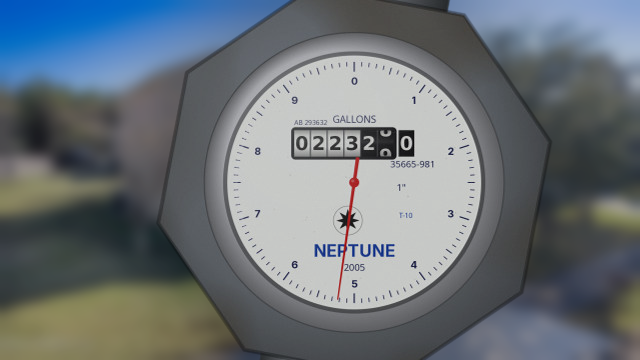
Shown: 223285.2
